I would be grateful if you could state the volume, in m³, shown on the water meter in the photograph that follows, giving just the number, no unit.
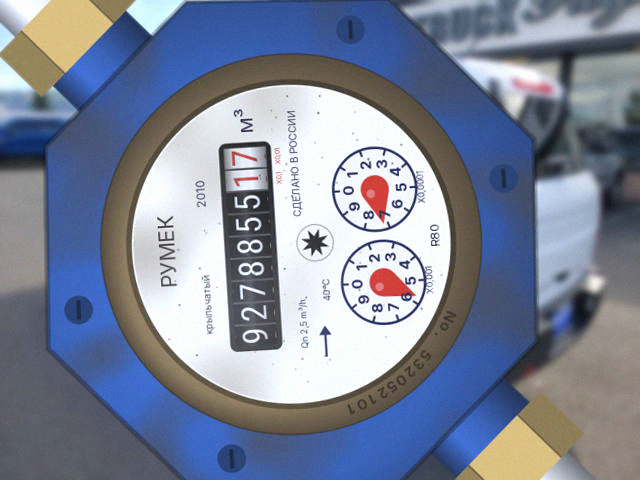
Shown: 9278855.1757
